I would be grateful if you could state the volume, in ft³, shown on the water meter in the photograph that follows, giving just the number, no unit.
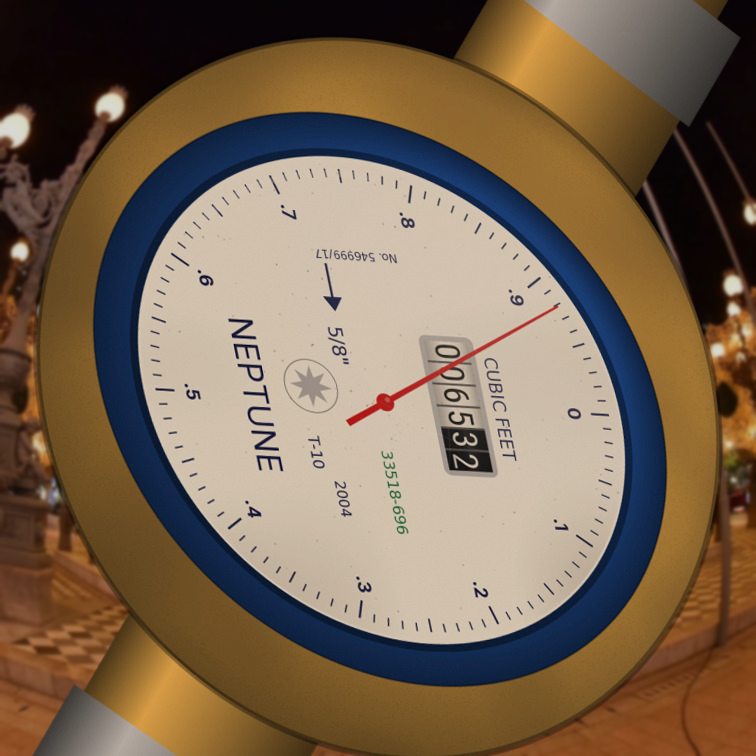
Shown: 6531.92
